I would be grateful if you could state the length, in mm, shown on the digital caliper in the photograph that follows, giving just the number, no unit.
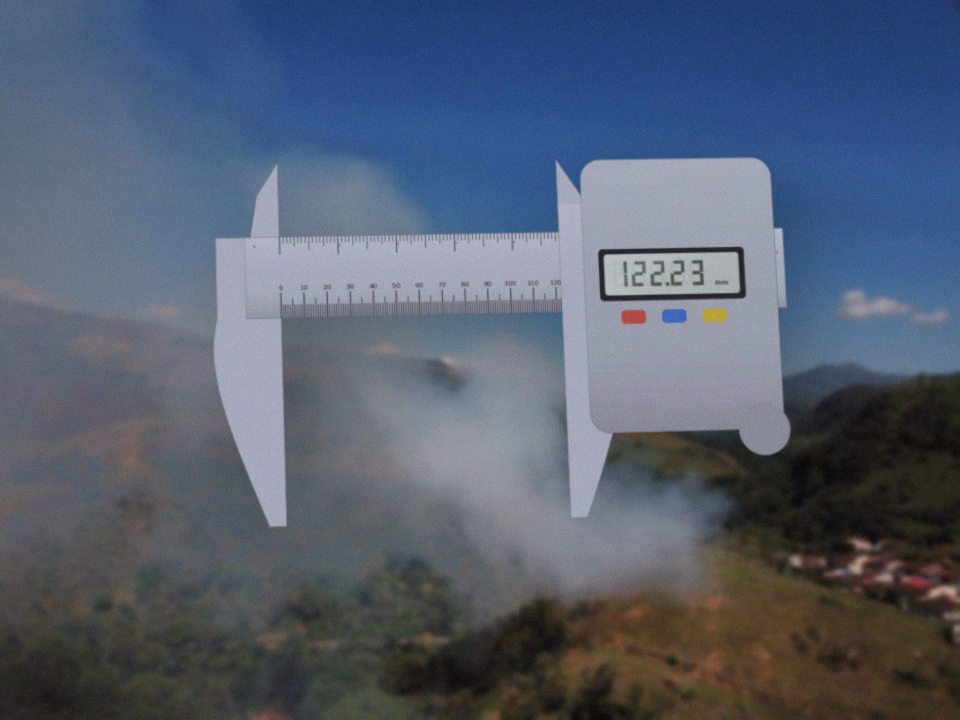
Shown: 122.23
